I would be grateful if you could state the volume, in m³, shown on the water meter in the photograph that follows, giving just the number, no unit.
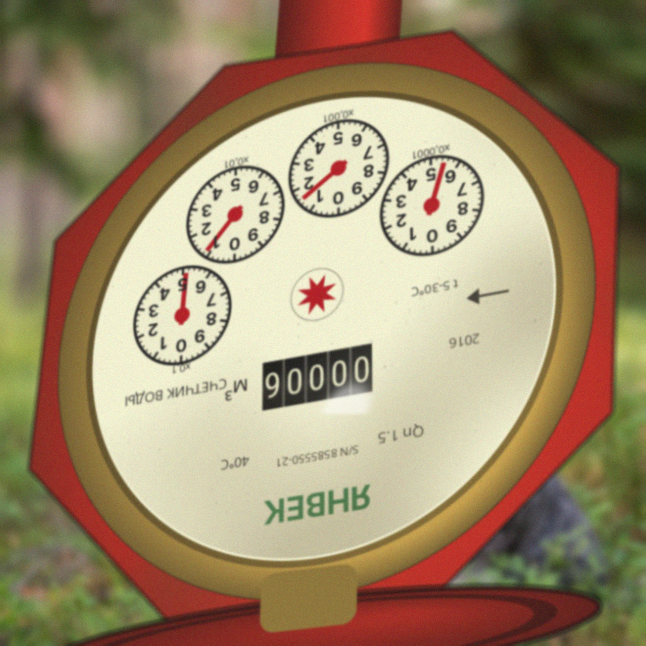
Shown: 6.5115
